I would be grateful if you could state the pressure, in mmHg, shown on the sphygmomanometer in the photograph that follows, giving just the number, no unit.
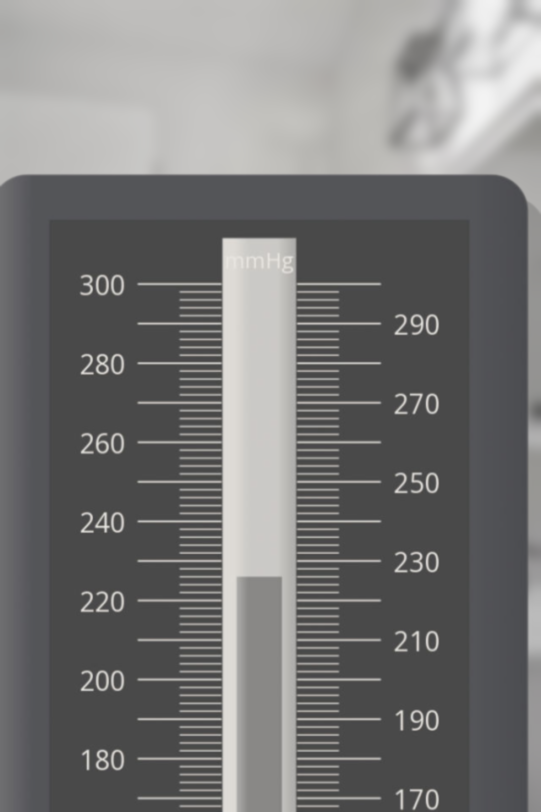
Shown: 226
